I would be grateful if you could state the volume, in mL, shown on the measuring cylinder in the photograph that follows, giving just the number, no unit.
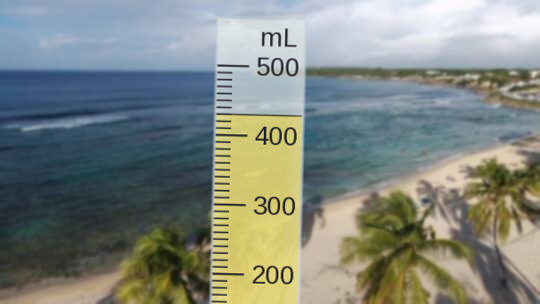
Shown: 430
